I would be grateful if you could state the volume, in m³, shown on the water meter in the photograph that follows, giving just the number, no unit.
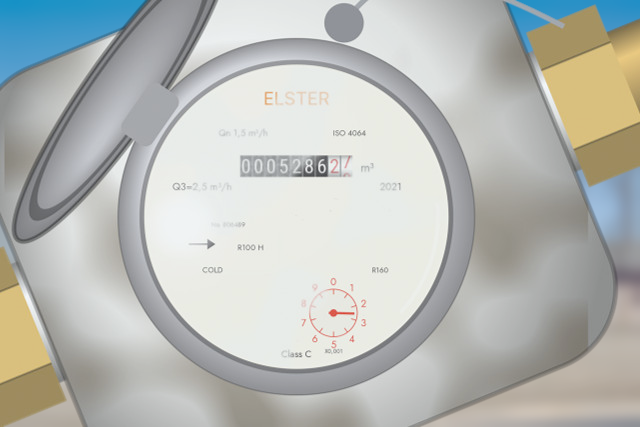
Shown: 5286.272
